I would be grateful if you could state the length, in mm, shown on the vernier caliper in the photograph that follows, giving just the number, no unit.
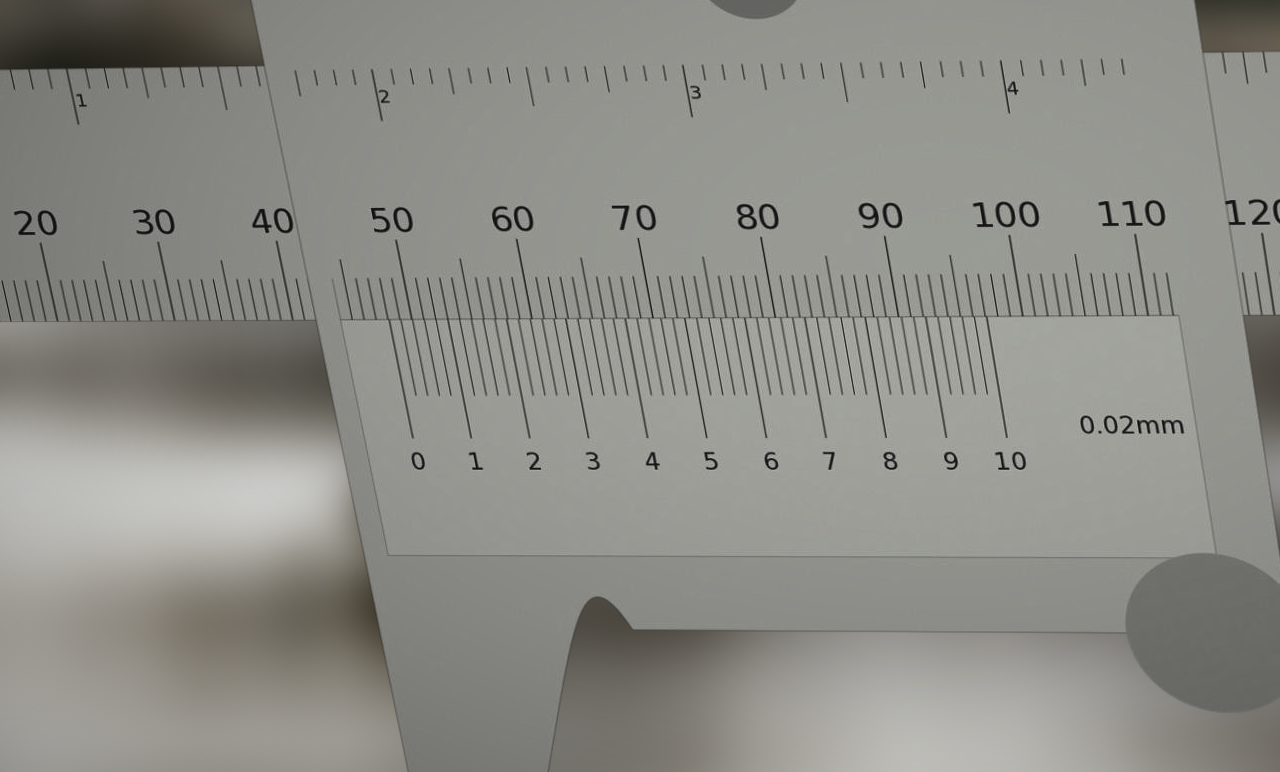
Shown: 48.1
